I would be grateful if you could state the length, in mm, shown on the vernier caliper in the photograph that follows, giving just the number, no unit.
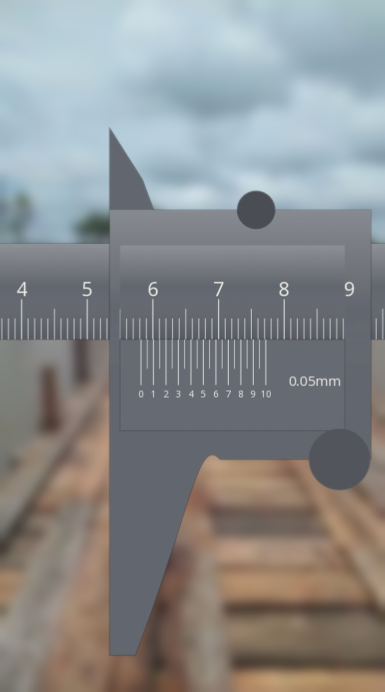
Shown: 58.2
